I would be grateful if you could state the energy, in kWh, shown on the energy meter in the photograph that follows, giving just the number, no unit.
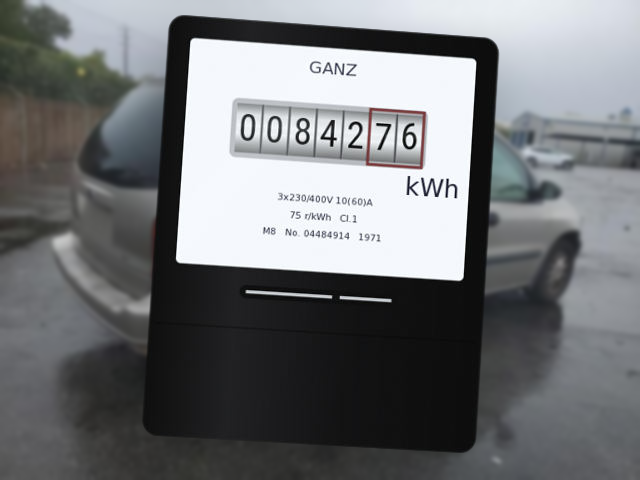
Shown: 842.76
